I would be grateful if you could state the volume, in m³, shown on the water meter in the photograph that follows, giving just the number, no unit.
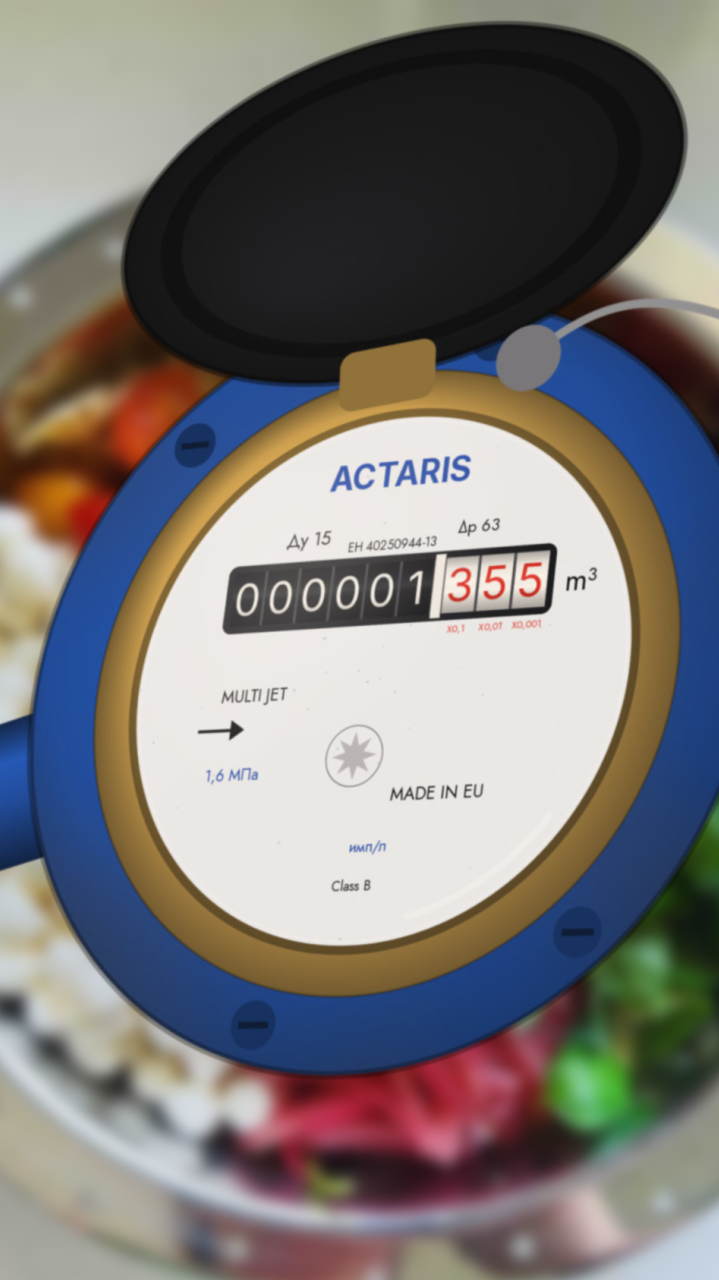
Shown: 1.355
